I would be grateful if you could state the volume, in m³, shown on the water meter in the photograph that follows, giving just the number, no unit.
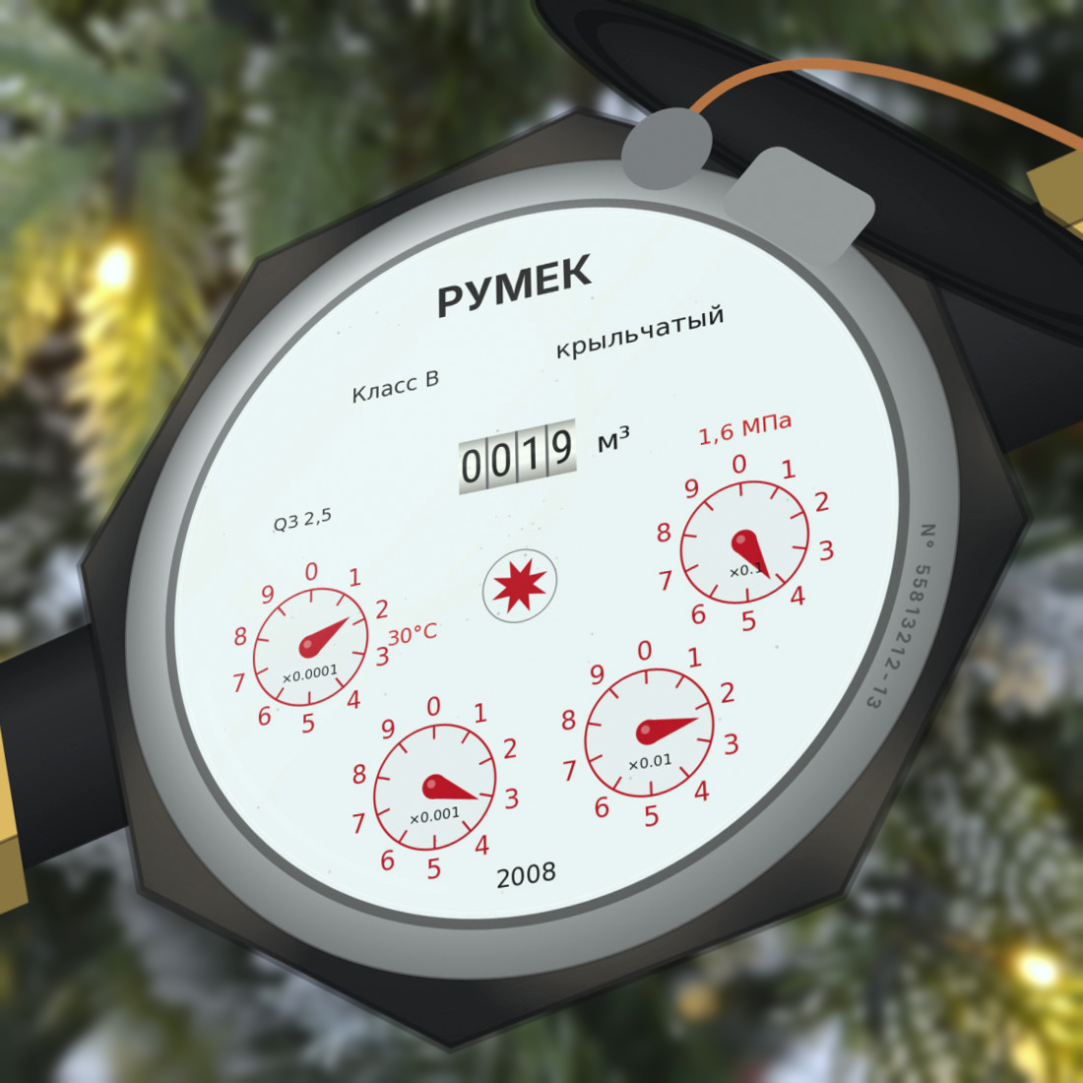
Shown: 19.4231
